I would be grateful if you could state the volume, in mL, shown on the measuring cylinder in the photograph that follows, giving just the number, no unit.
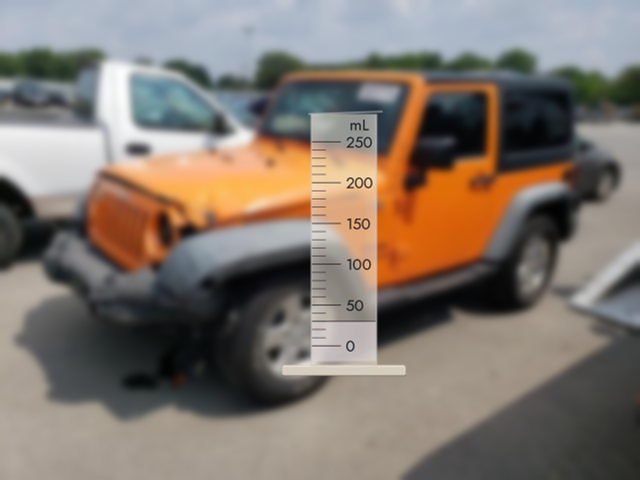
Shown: 30
